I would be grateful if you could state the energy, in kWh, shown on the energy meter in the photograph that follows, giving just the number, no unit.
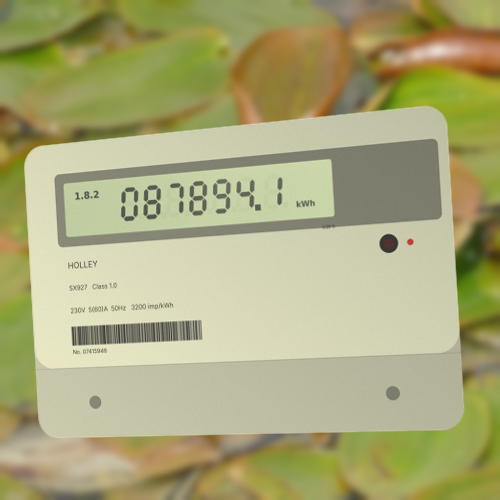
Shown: 87894.1
